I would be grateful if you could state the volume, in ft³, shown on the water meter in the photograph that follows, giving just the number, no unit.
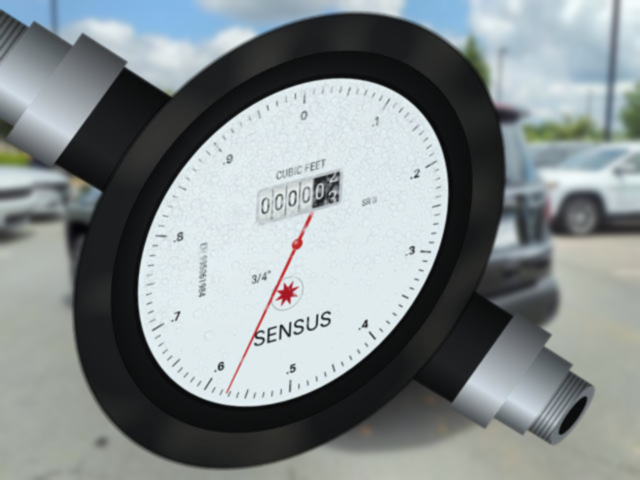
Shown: 2.57
